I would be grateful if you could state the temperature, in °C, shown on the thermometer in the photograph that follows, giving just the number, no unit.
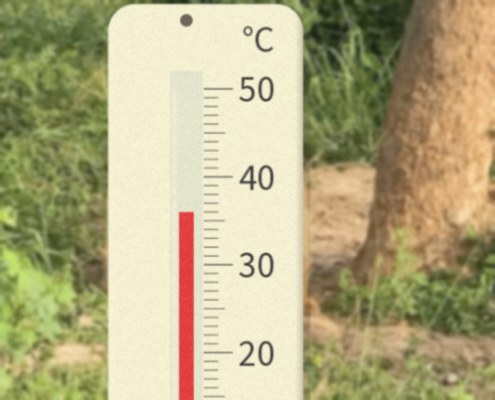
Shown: 36
